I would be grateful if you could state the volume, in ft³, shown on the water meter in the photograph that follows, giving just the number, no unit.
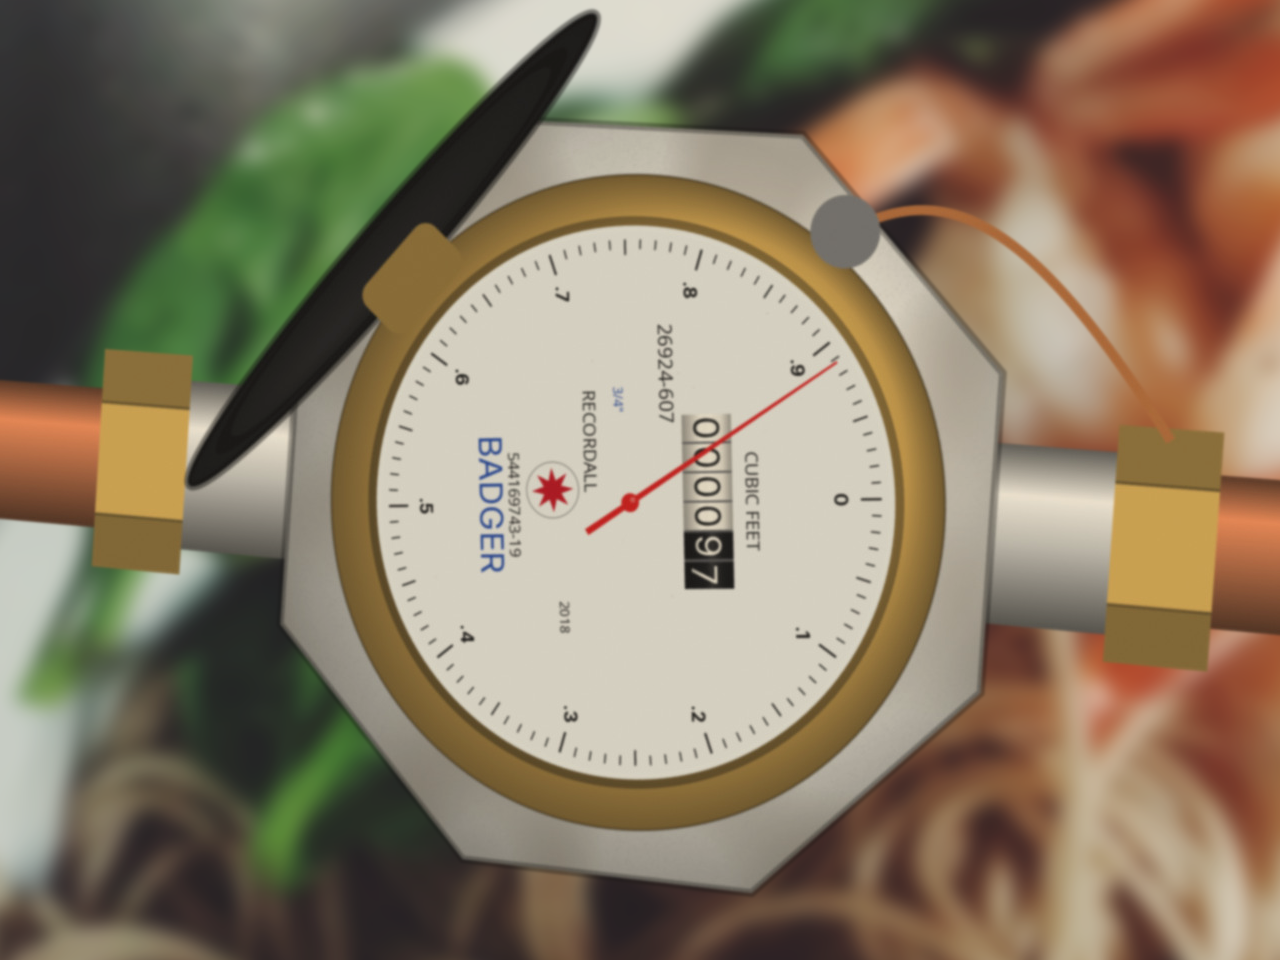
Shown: 96.91
